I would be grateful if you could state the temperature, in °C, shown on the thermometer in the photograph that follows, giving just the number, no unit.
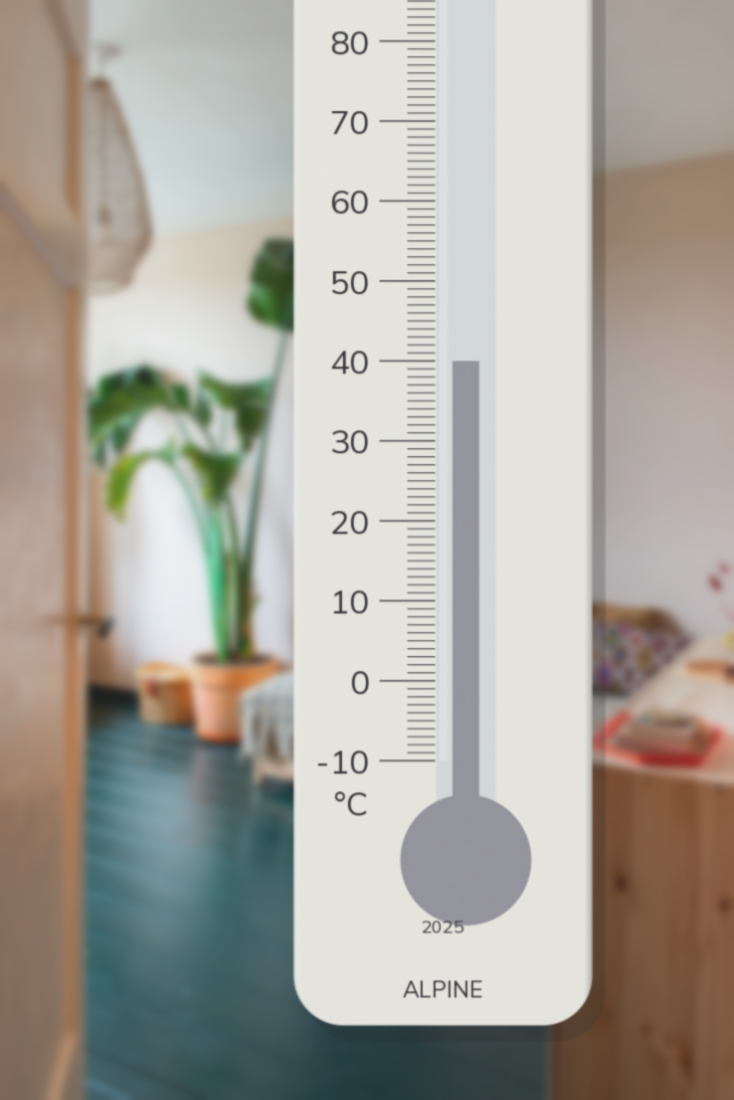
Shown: 40
